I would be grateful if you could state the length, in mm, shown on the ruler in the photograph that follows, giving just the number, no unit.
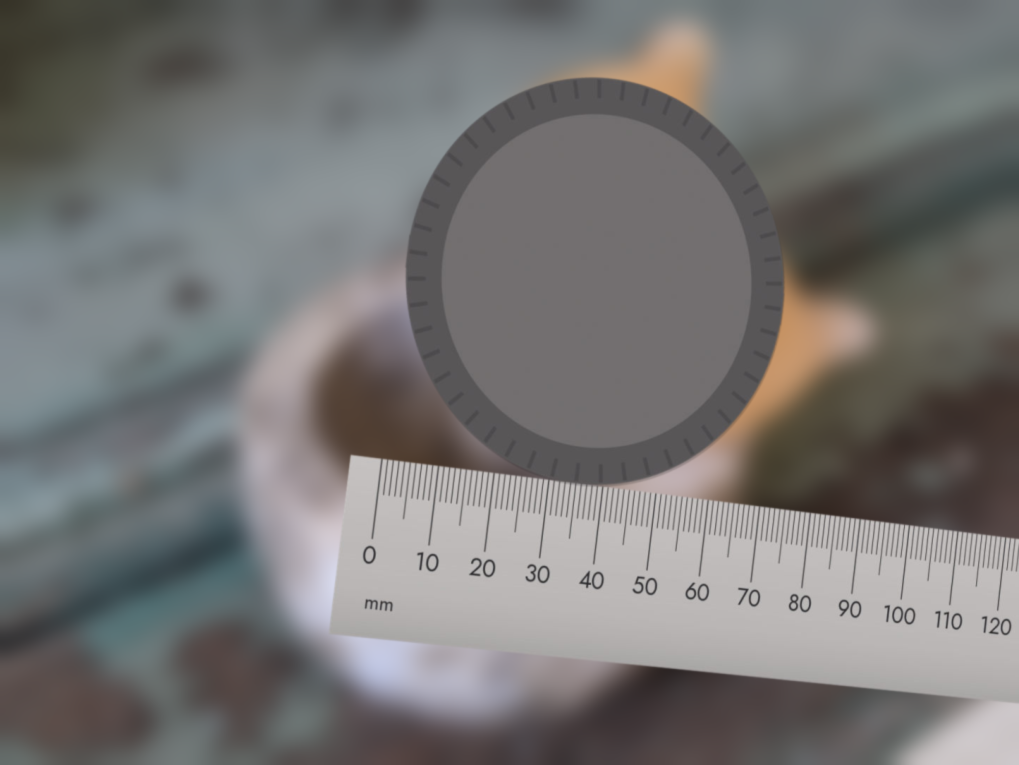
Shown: 70
